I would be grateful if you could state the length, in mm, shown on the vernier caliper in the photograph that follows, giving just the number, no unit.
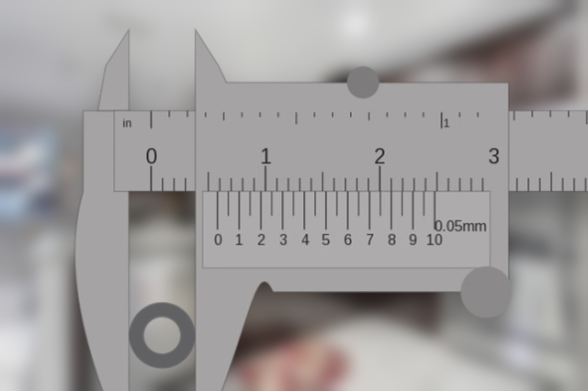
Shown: 5.8
